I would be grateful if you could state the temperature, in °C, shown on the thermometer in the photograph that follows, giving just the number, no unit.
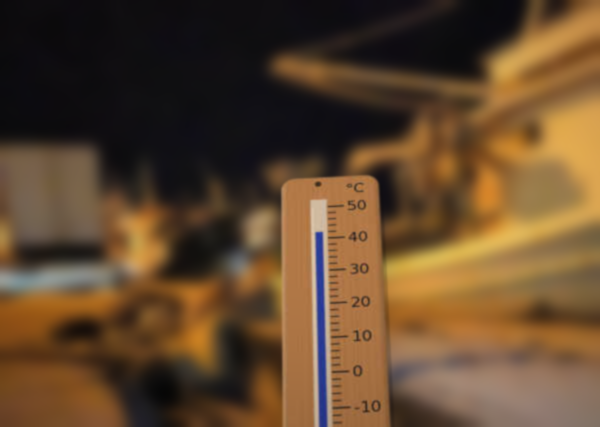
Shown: 42
